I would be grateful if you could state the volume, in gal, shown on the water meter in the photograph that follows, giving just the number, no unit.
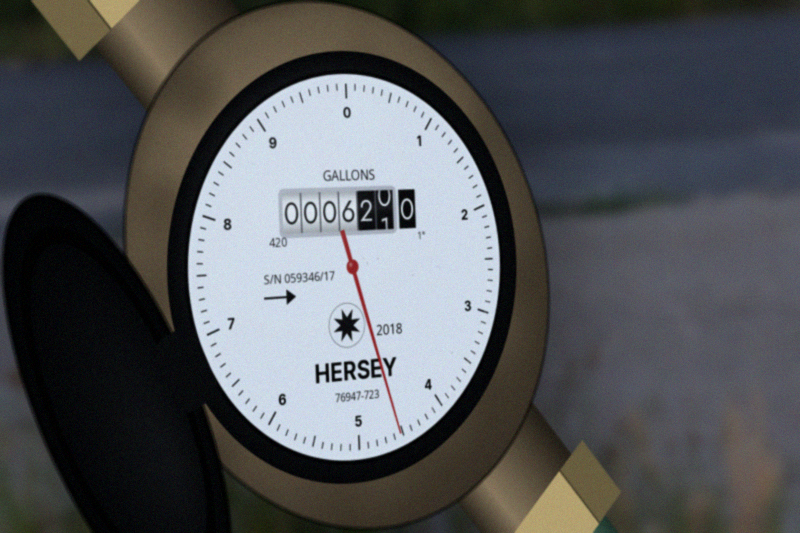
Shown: 6204.5
